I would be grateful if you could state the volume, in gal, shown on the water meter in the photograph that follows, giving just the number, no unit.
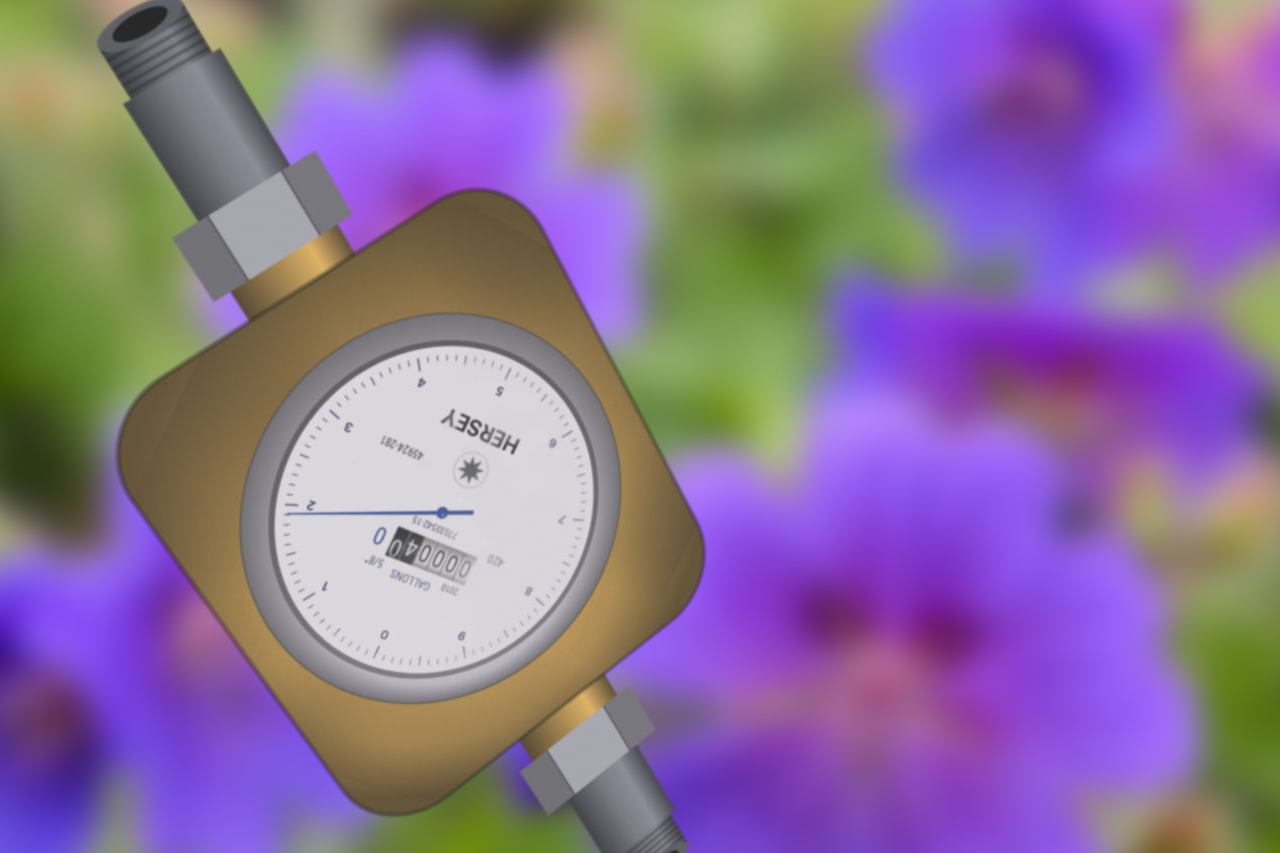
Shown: 401.9
